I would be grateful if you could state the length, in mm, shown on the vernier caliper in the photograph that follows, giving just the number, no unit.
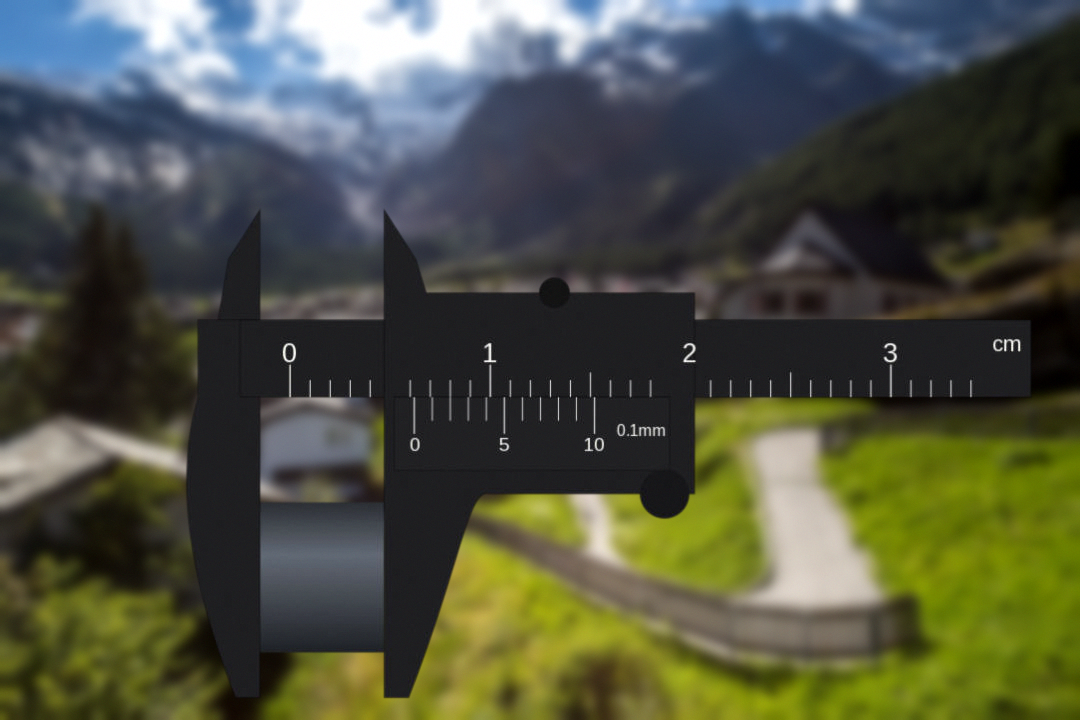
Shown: 6.2
